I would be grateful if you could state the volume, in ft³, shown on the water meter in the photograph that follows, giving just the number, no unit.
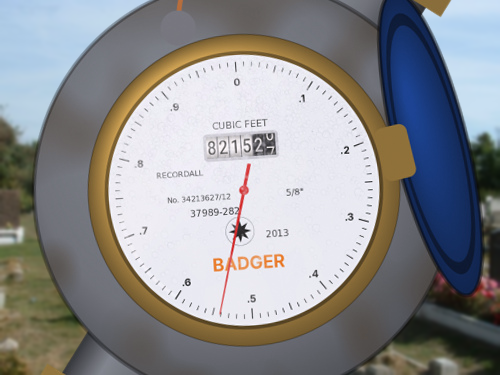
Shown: 821526.54
